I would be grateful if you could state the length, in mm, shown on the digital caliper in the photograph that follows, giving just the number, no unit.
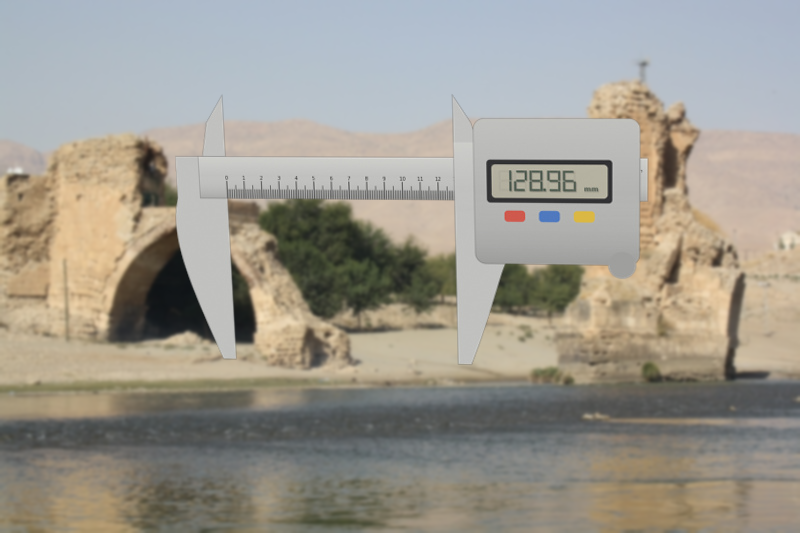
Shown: 128.96
